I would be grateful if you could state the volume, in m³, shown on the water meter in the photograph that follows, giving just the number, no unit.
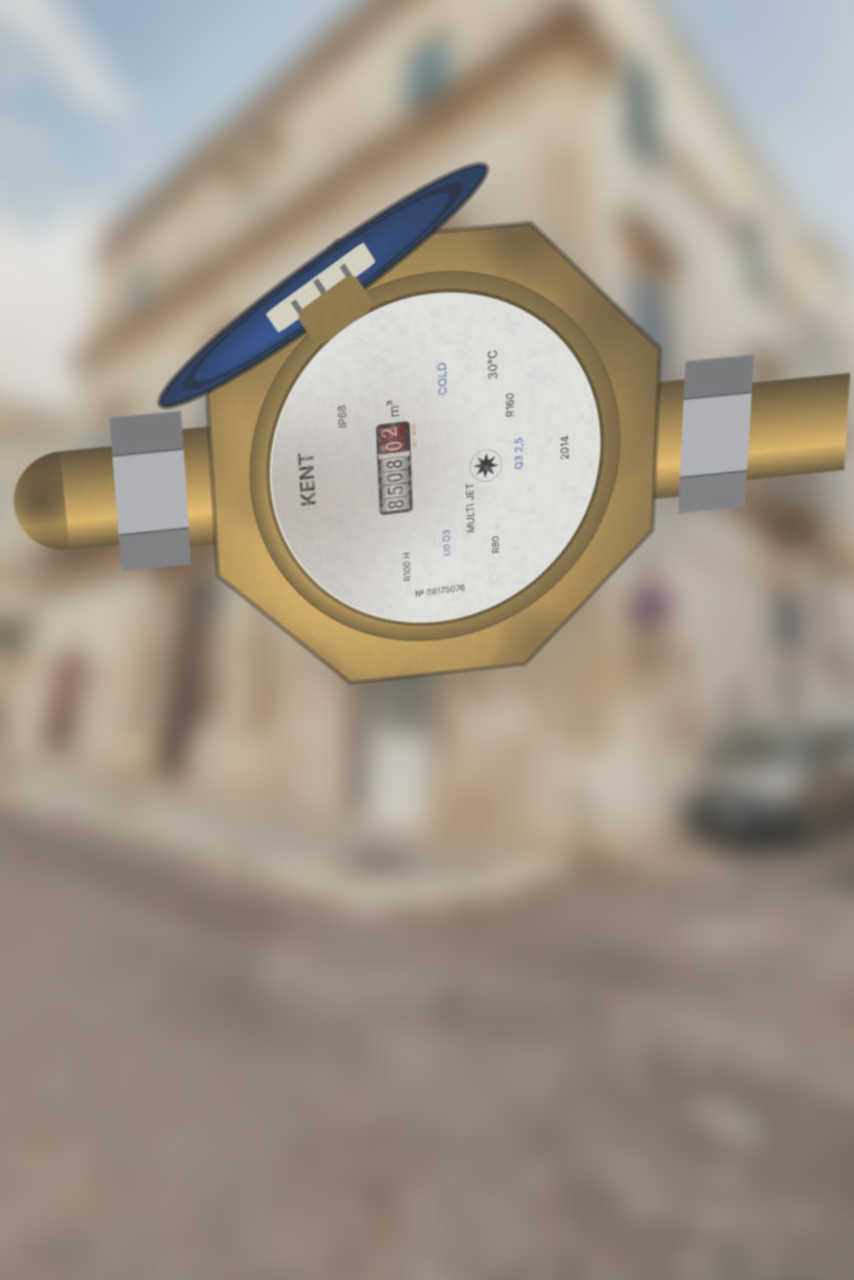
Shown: 8508.02
